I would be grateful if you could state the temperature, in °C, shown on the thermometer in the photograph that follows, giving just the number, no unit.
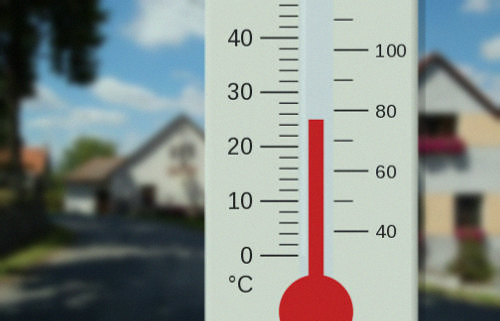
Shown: 25
